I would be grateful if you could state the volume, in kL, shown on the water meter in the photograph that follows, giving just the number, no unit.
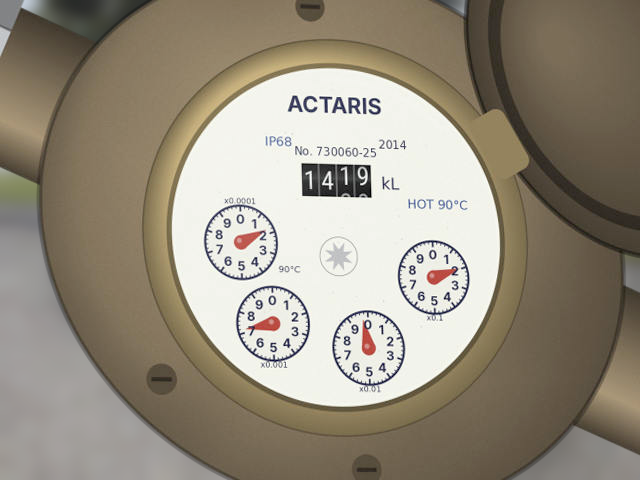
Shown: 1419.1971
